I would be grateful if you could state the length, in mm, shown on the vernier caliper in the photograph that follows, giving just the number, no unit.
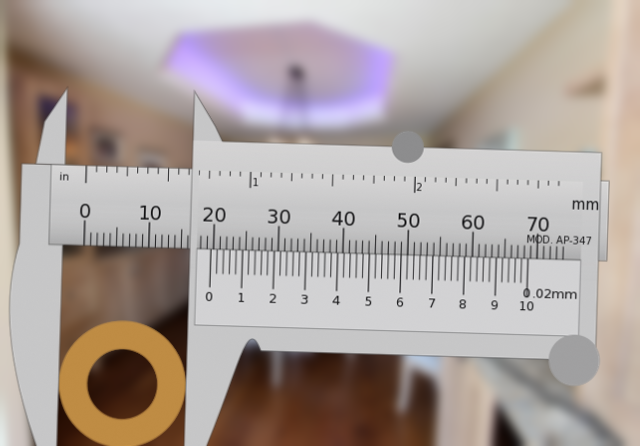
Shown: 19.6
